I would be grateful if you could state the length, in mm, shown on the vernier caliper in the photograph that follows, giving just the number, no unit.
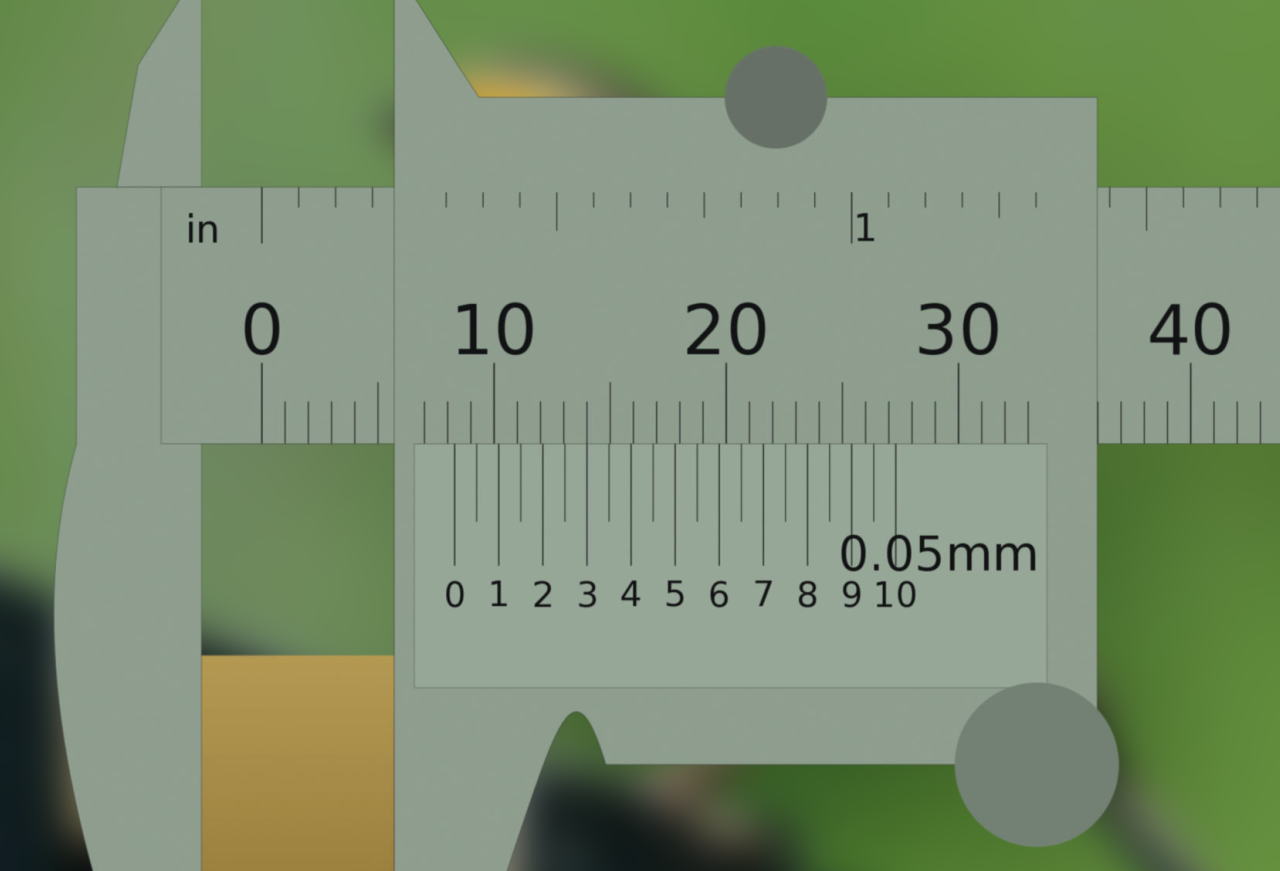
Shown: 8.3
